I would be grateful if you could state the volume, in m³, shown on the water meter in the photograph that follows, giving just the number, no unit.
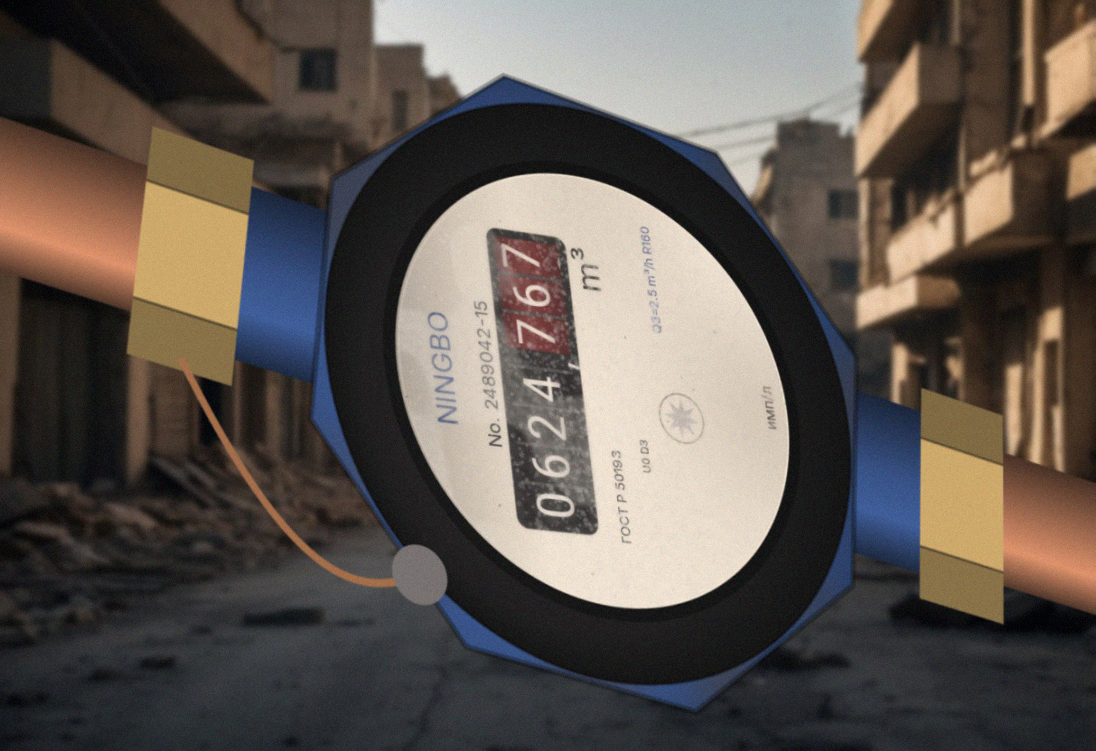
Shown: 624.767
